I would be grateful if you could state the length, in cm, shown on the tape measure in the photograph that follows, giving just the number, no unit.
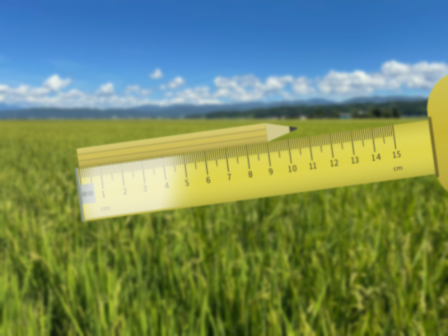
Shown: 10.5
